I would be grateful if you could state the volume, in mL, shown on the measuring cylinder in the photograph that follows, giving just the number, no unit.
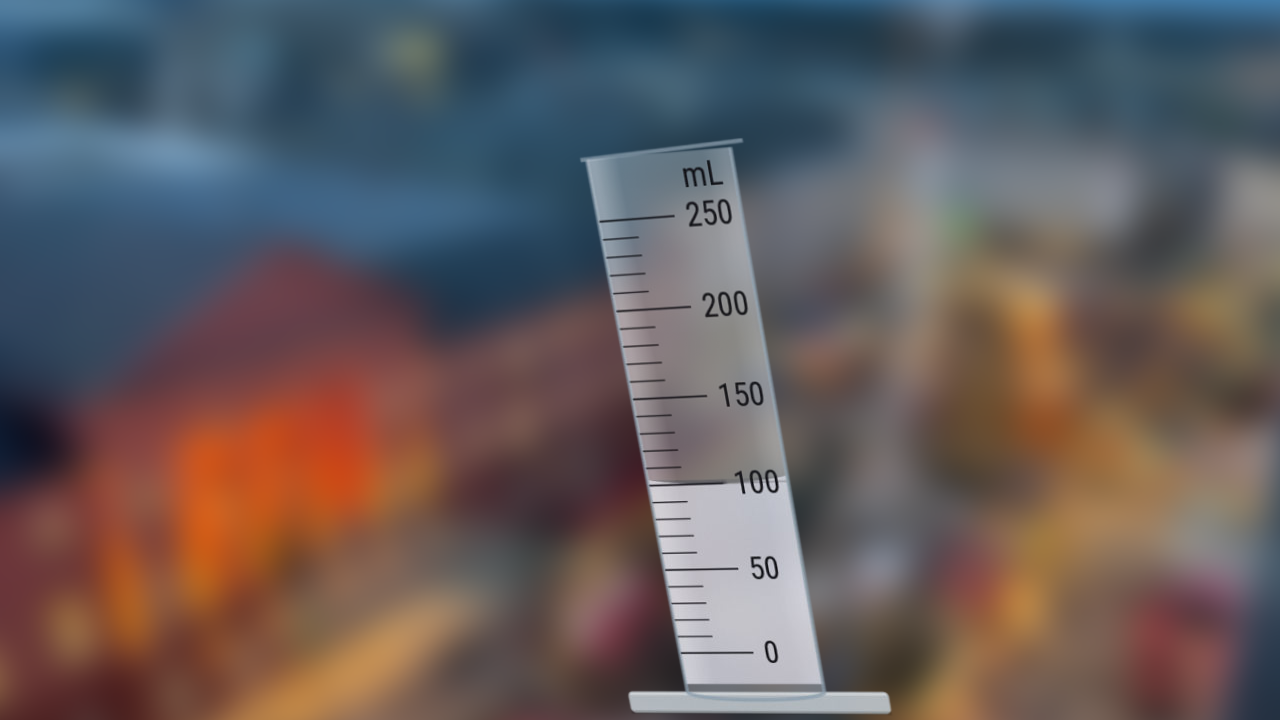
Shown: 100
